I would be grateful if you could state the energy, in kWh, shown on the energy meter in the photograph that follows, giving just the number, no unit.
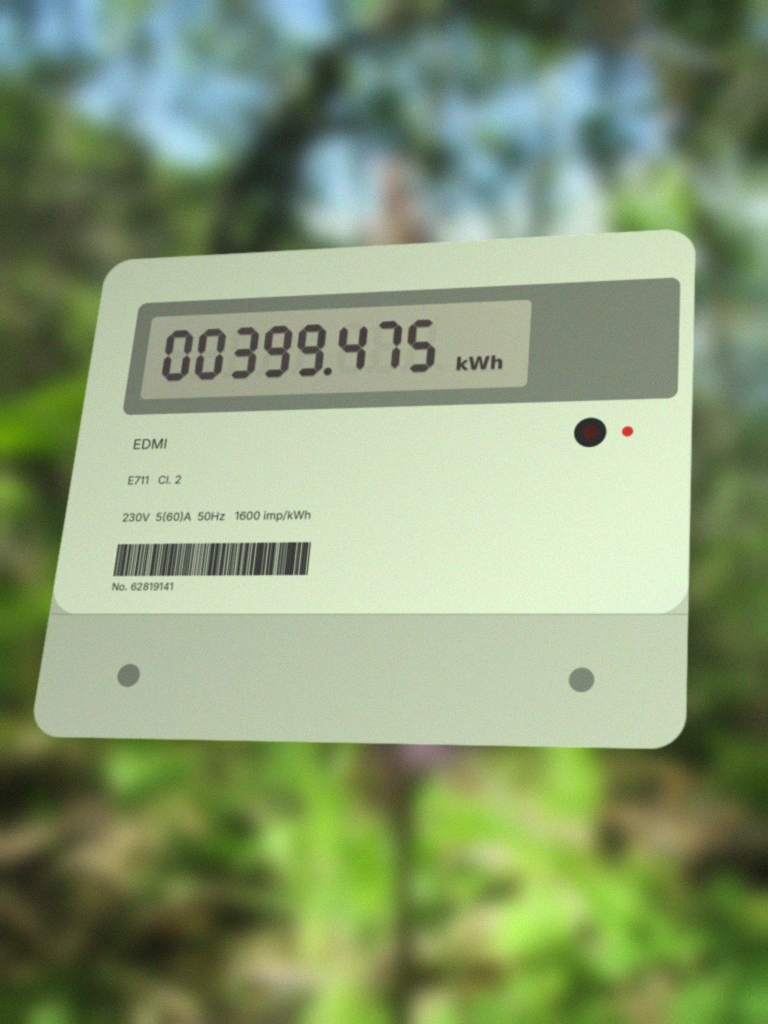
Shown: 399.475
